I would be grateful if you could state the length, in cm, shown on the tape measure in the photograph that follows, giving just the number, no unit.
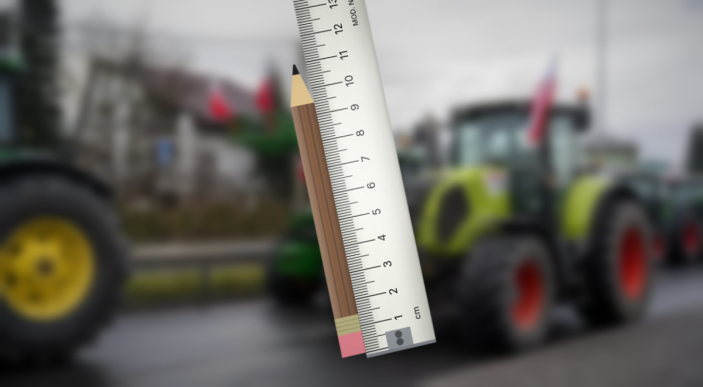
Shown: 11
